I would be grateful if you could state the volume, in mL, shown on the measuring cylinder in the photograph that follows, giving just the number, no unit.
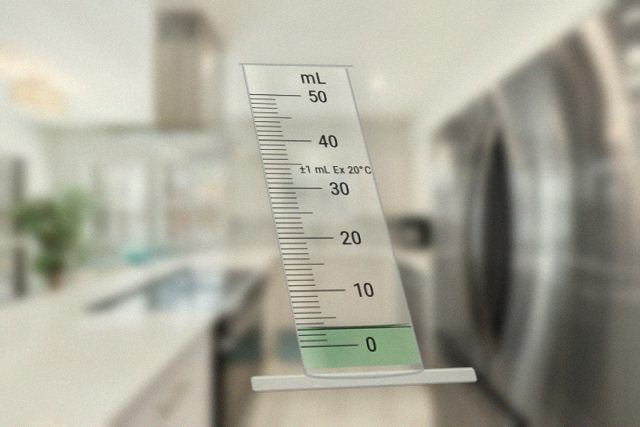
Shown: 3
